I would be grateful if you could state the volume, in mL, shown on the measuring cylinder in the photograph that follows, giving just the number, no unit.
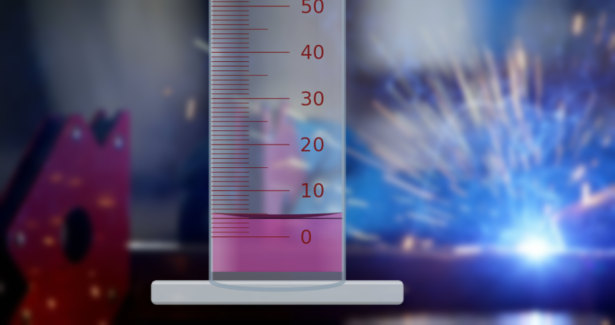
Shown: 4
